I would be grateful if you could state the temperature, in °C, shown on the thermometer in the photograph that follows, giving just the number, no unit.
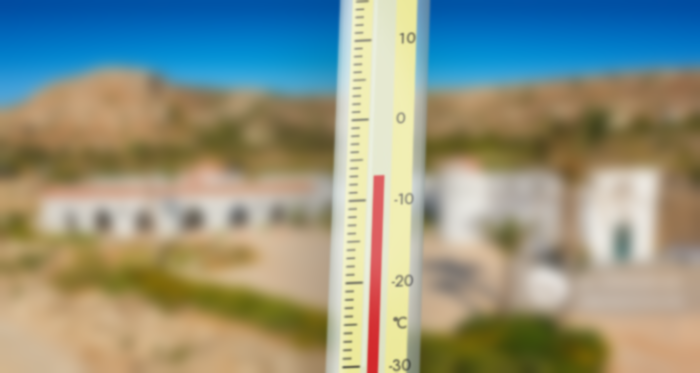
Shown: -7
